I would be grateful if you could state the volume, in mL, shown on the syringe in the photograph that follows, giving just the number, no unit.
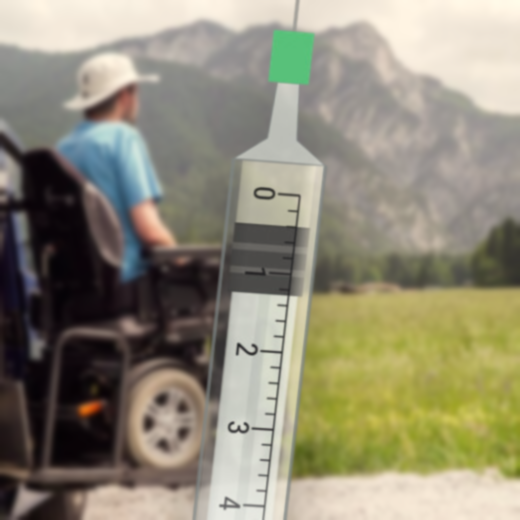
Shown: 0.4
